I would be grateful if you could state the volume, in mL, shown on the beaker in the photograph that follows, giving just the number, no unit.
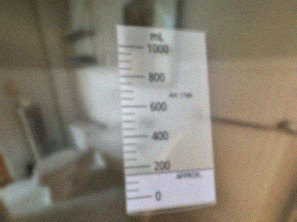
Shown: 150
